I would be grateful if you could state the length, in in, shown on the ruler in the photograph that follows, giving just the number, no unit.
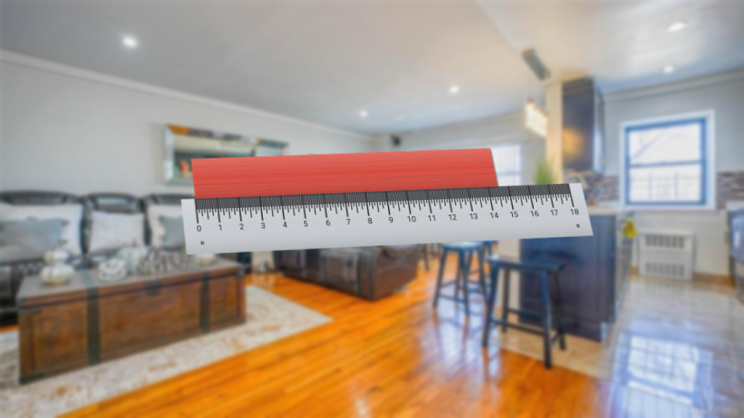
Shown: 14.5
